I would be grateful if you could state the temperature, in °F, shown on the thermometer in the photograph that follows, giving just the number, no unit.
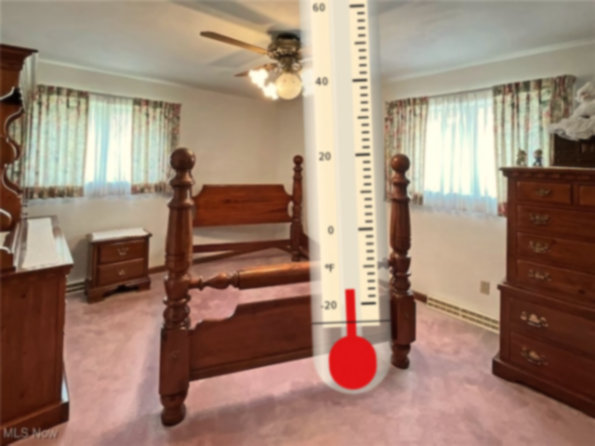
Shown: -16
